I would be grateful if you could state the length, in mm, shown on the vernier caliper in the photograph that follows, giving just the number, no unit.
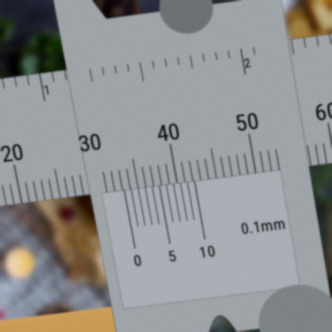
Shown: 33.2
